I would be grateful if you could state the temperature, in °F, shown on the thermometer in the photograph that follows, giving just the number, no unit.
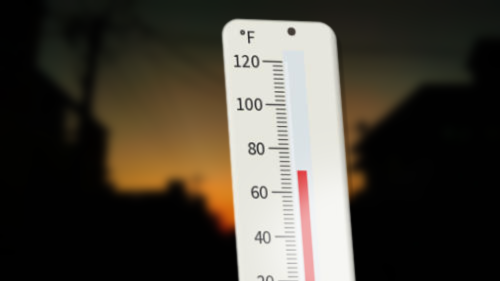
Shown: 70
